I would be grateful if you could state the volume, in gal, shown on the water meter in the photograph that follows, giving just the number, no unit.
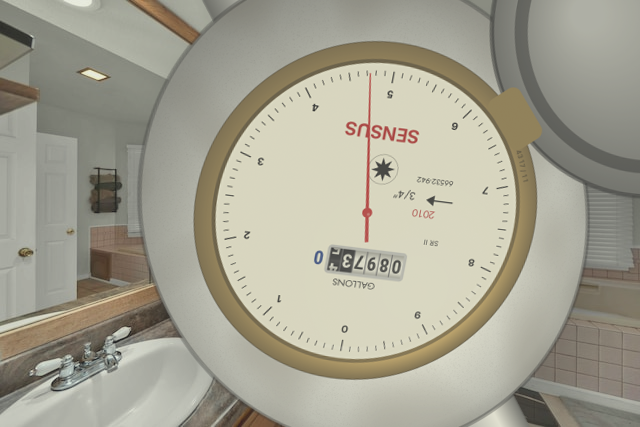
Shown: 897344.7
